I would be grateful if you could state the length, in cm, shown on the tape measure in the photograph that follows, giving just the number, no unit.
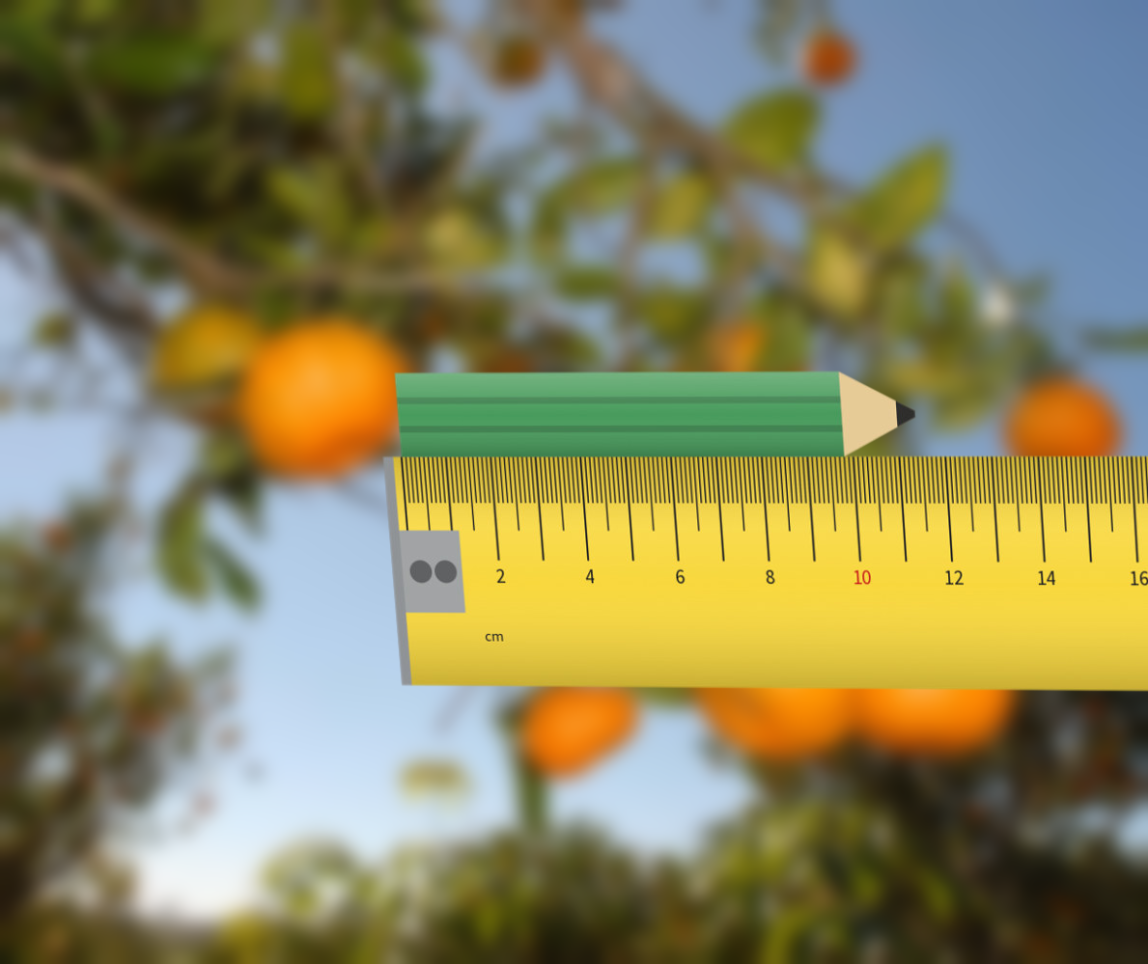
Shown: 11.4
